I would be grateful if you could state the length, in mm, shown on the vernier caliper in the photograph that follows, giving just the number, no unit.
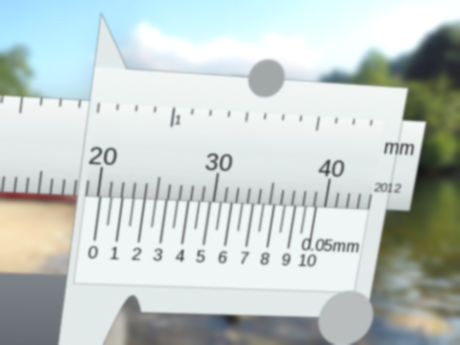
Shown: 20.2
